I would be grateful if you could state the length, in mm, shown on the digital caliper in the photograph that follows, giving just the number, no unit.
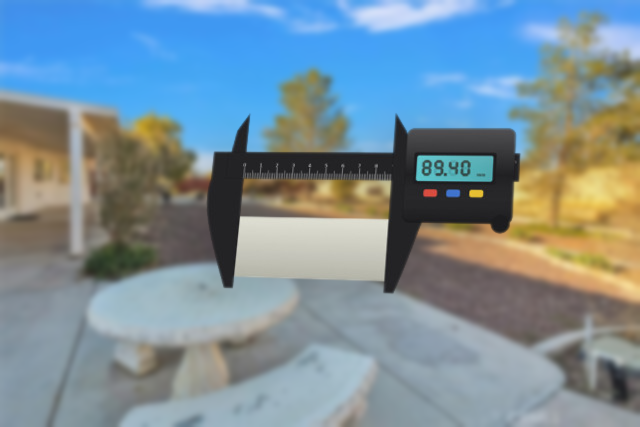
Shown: 89.40
